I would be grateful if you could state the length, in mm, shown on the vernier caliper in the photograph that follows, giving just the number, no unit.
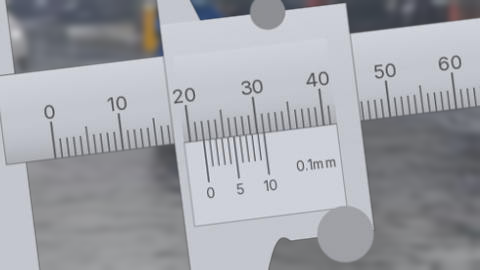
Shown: 22.0
